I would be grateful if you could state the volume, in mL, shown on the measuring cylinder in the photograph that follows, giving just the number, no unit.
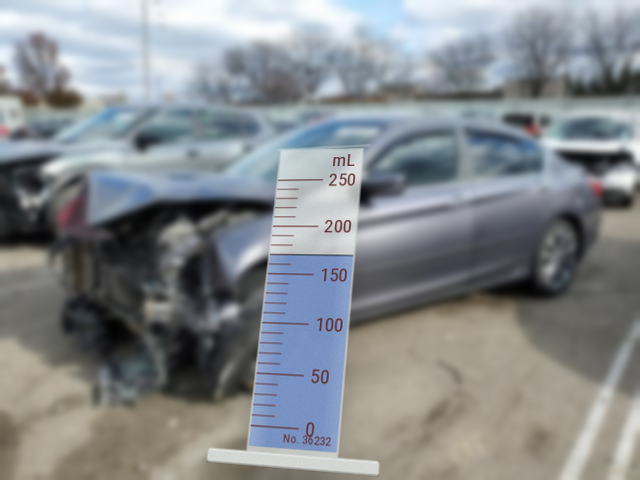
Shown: 170
